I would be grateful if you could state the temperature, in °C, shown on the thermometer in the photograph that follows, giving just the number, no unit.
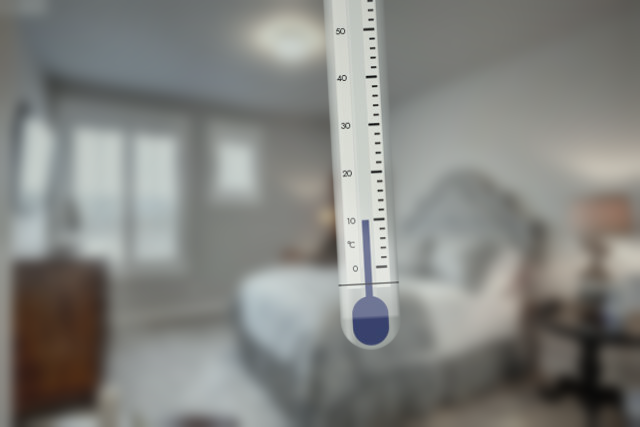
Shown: 10
